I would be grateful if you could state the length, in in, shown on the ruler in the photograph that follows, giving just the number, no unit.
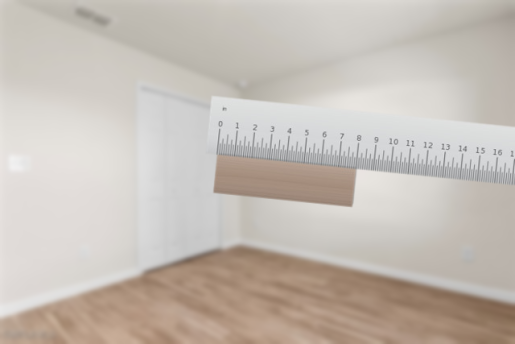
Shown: 8
